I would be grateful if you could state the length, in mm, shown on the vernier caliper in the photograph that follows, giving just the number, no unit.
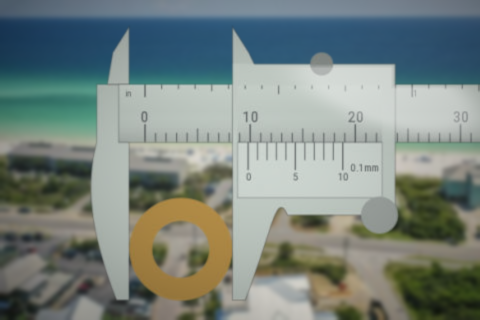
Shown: 9.8
